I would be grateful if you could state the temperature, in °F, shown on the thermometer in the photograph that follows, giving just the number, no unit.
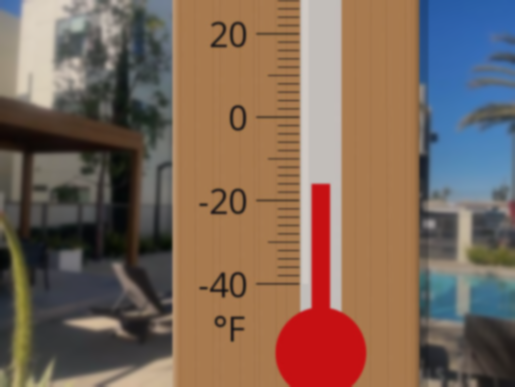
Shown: -16
